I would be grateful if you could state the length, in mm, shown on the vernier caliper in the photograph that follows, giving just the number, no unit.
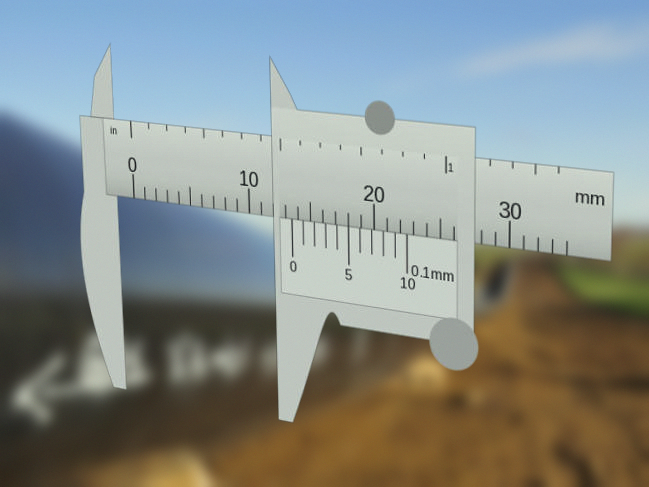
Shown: 13.5
